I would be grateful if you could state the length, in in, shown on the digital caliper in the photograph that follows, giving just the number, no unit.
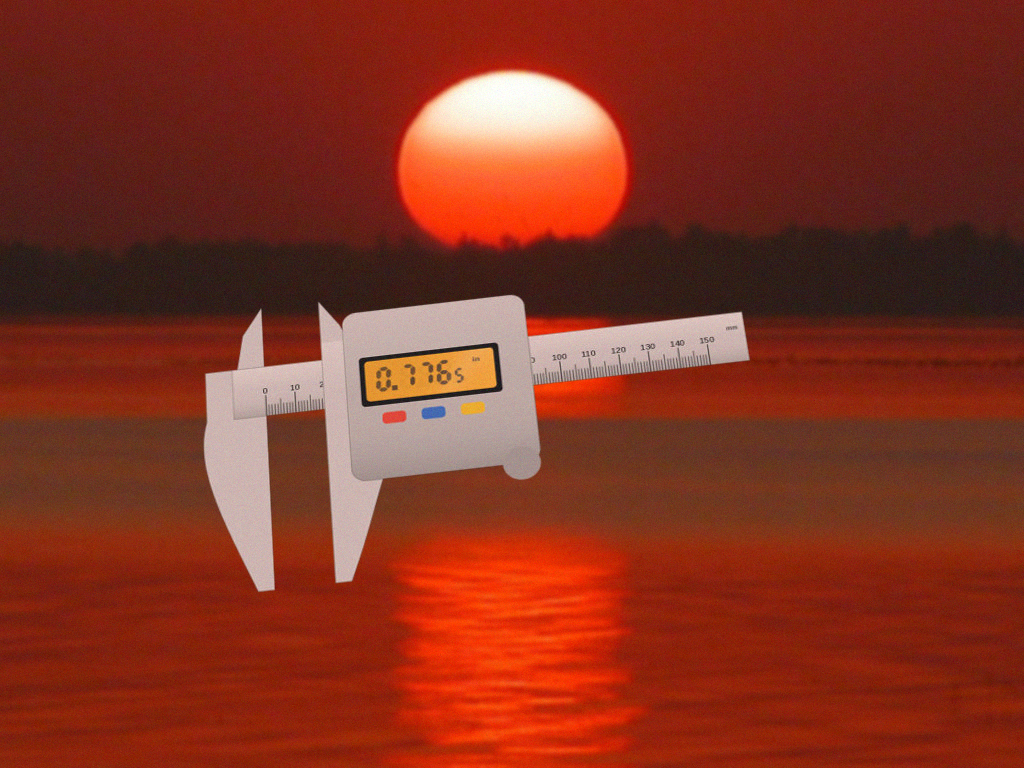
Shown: 0.7765
